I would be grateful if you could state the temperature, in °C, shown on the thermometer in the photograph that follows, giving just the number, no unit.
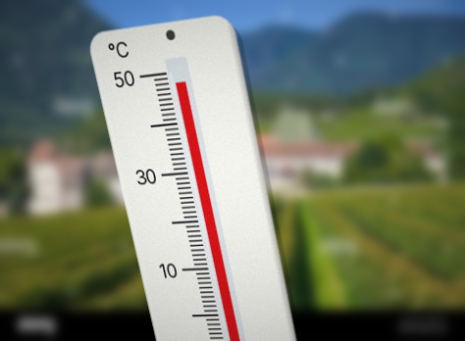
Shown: 48
